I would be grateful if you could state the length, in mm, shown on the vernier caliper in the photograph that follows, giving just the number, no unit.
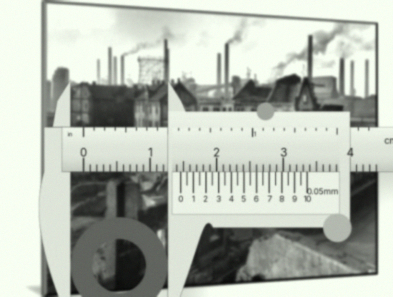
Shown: 14.6
